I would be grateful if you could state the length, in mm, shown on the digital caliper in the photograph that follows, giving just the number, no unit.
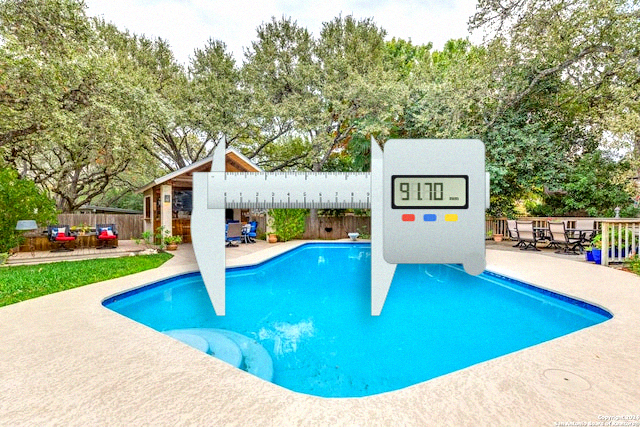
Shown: 91.70
